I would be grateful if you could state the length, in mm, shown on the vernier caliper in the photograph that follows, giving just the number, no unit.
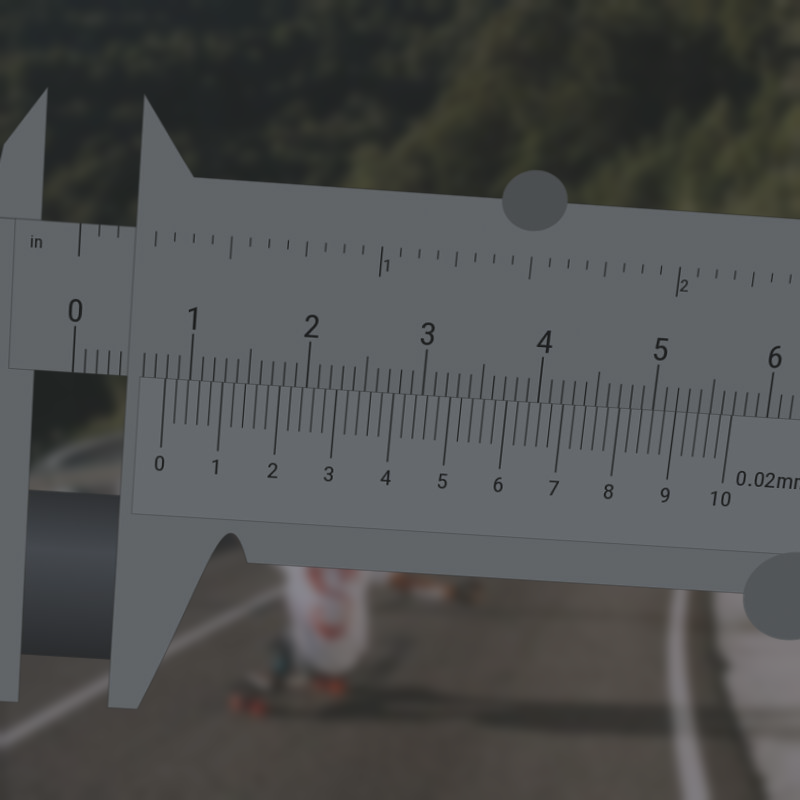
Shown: 7.9
